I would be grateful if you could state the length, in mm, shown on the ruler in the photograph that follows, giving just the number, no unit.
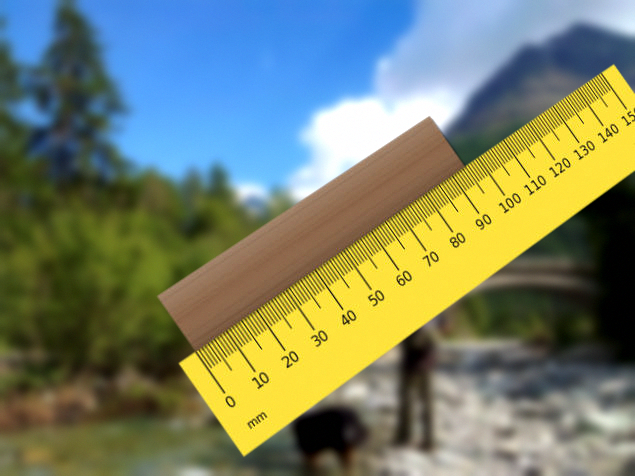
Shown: 95
